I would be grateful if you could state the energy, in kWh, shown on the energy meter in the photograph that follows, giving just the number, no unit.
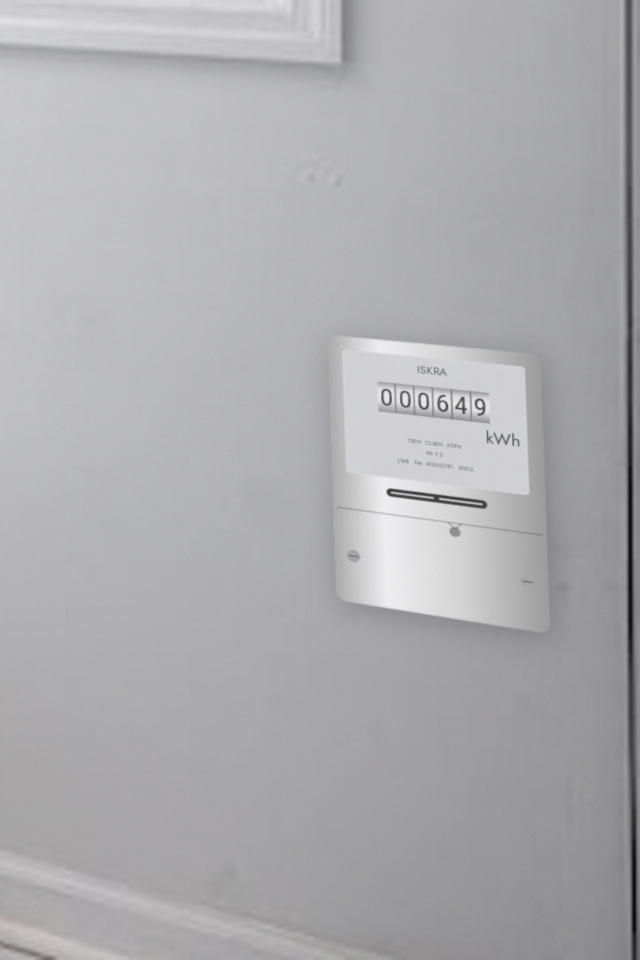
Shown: 649
